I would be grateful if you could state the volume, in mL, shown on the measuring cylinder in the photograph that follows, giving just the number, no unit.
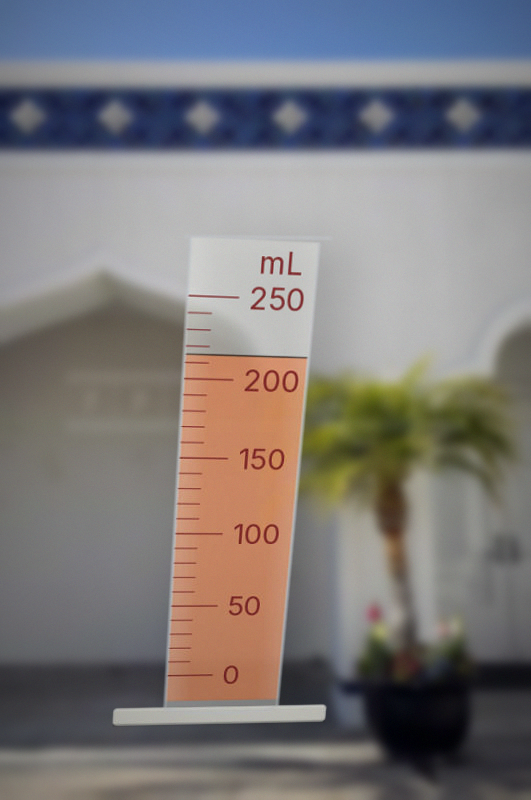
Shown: 215
